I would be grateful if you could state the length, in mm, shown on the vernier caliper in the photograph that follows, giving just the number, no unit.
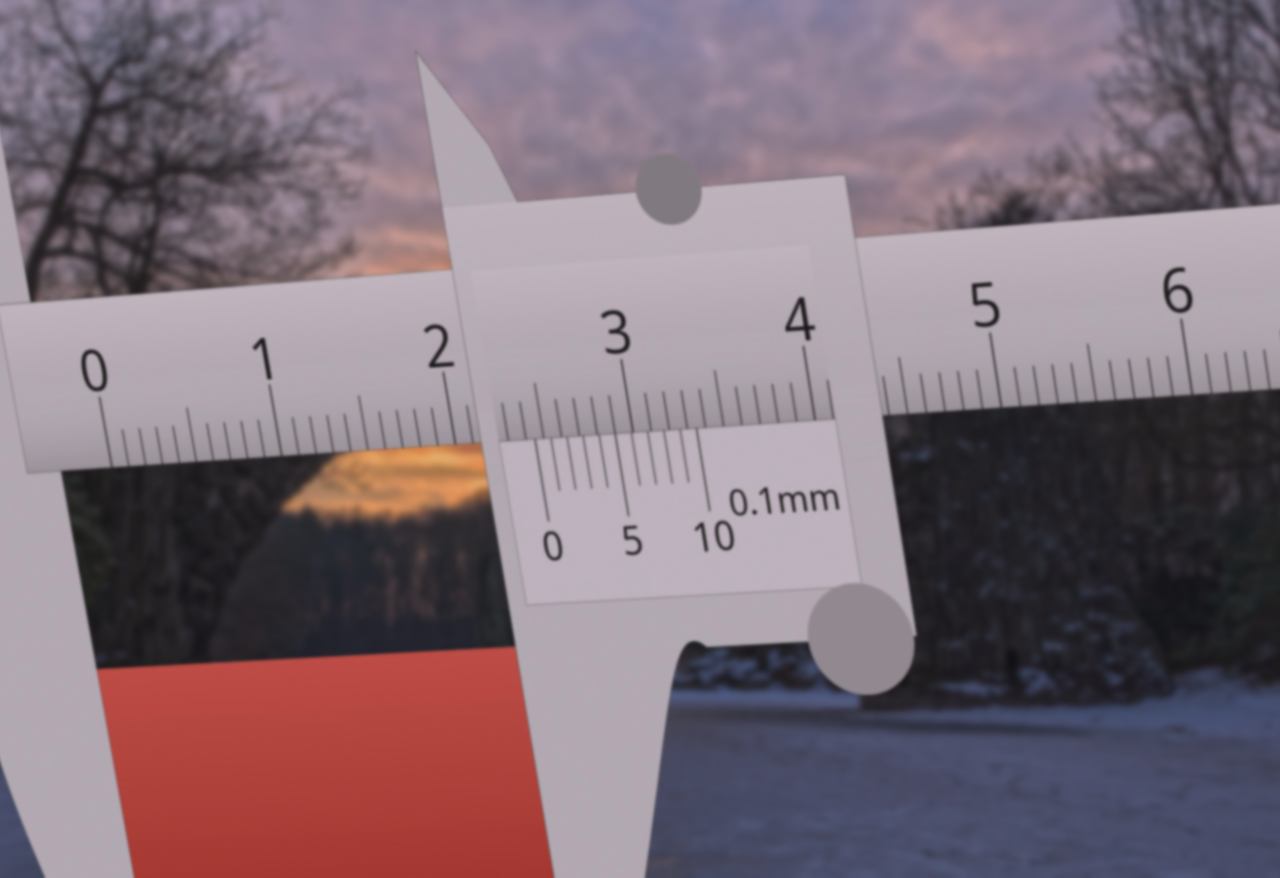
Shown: 24.5
